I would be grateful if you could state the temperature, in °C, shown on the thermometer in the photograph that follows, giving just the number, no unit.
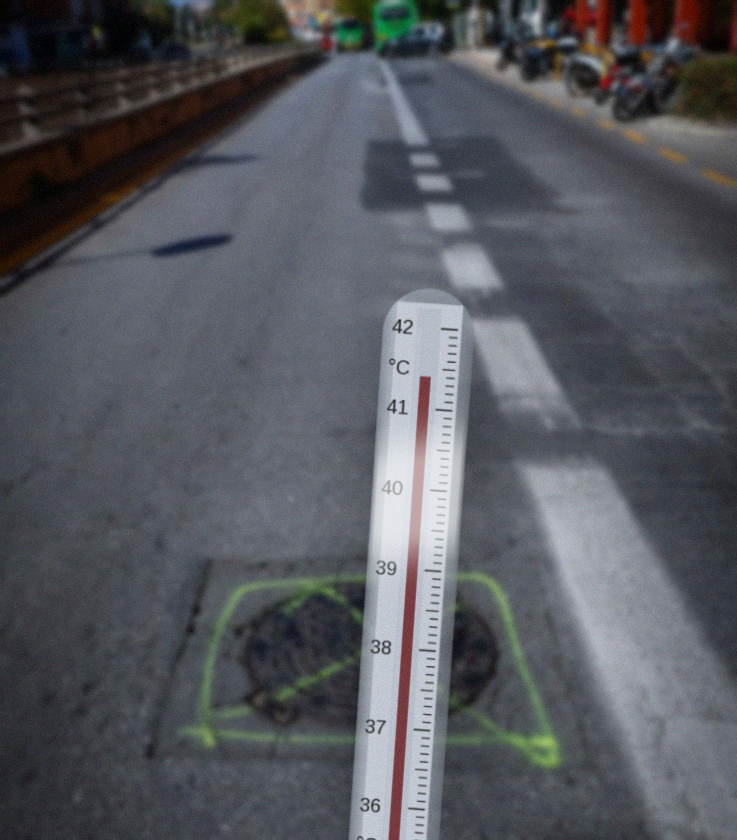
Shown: 41.4
